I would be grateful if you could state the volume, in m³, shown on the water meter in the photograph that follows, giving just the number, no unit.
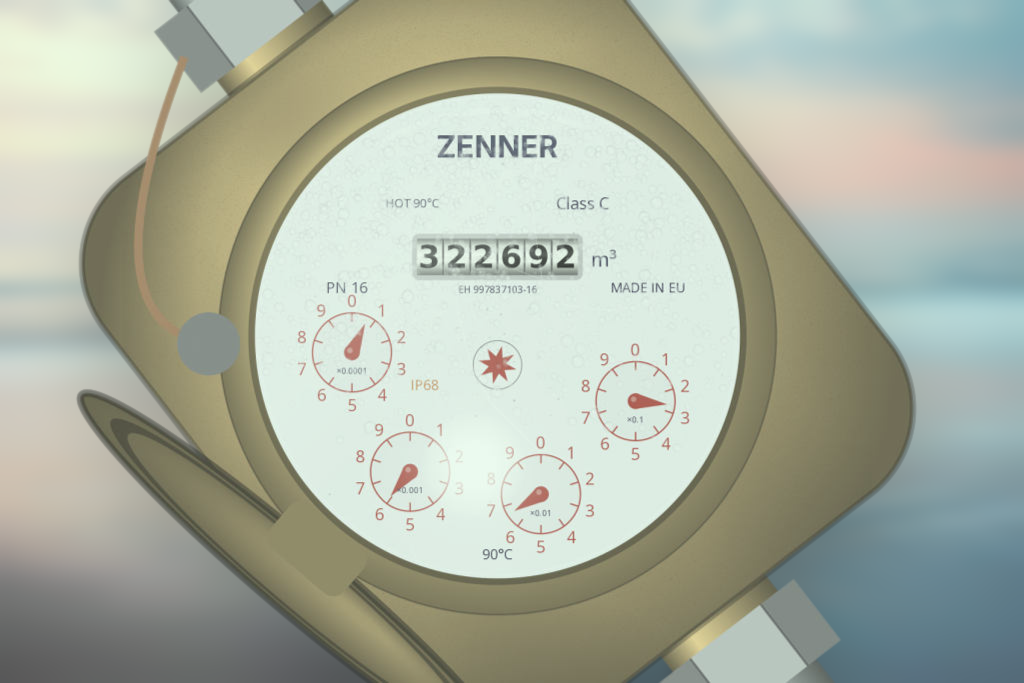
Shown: 322692.2660
